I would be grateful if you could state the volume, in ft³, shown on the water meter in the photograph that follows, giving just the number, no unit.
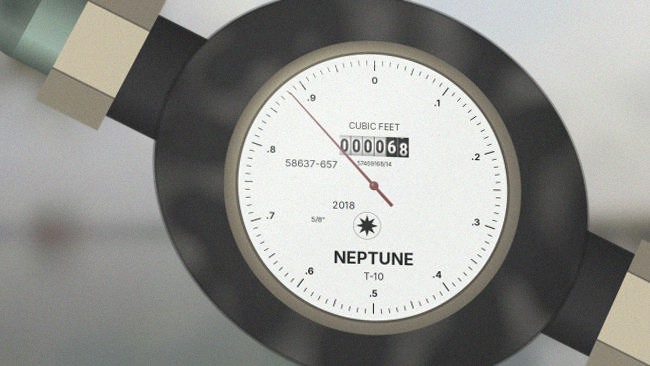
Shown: 67.88
